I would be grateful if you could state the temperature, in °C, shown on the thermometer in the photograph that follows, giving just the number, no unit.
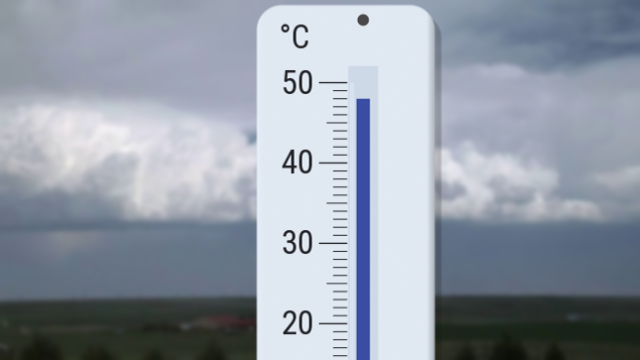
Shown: 48
